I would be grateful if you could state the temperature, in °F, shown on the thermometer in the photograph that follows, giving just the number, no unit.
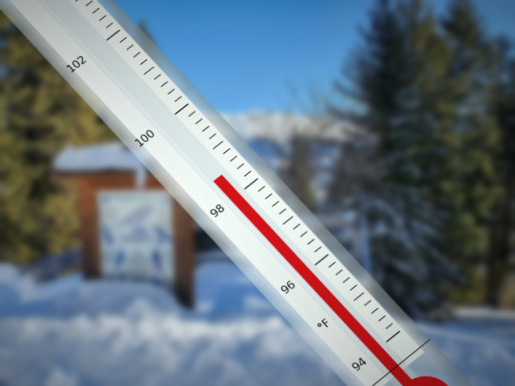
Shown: 98.5
